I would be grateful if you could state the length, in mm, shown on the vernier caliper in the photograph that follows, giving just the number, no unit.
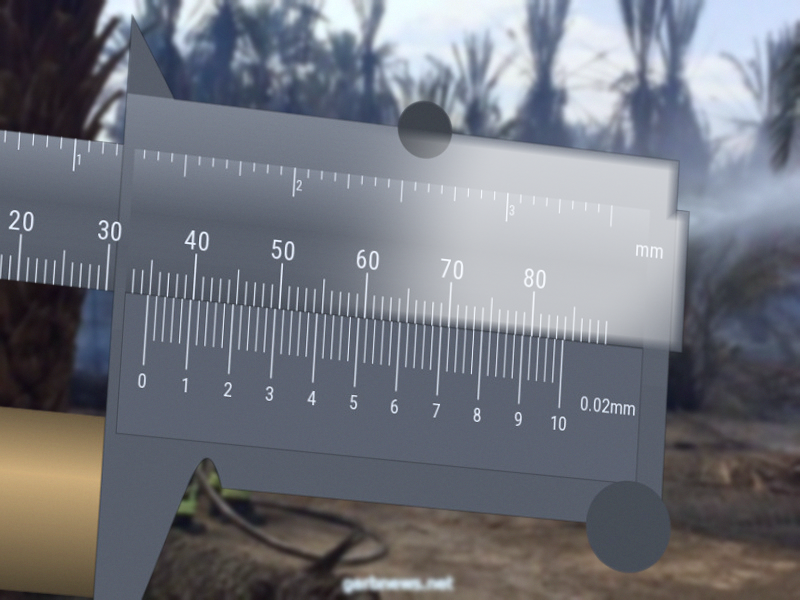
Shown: 34.8
